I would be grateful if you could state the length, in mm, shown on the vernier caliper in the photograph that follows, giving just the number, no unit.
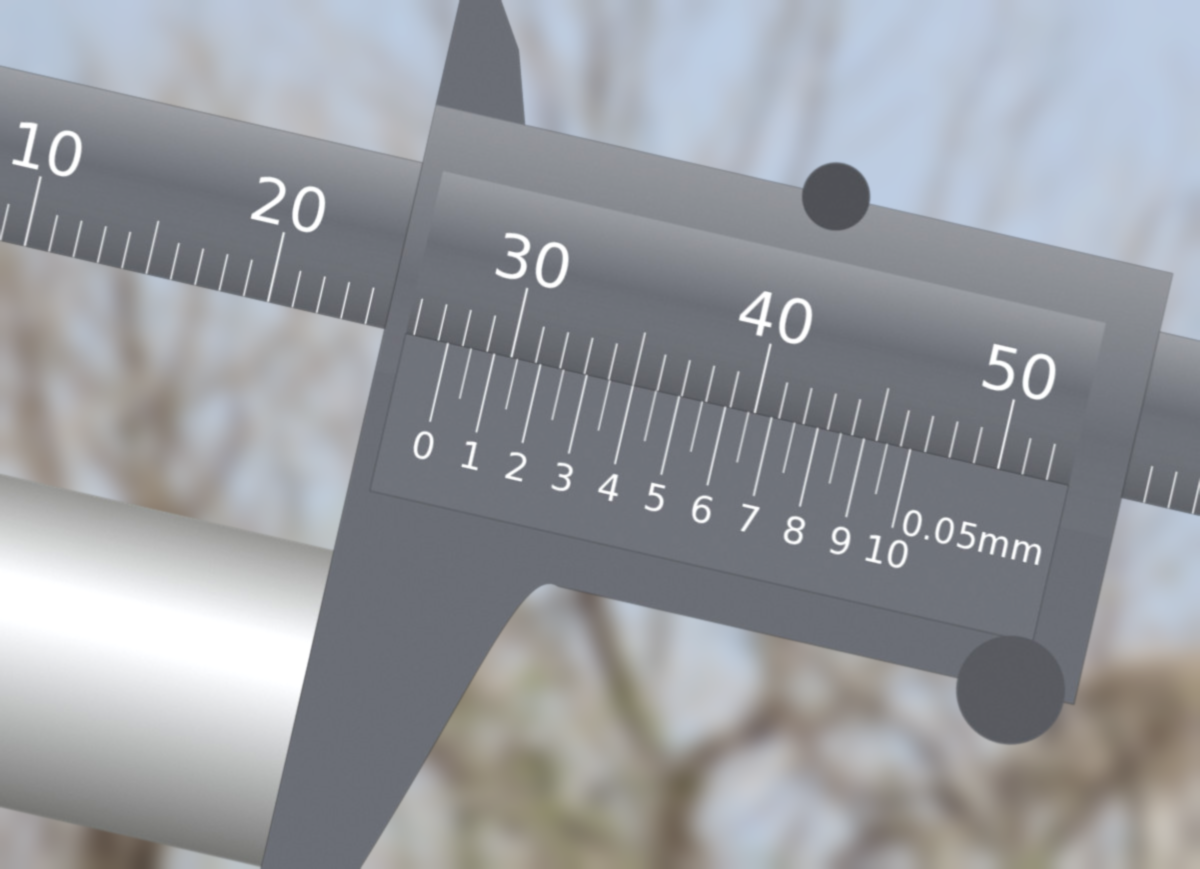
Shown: 27.4
